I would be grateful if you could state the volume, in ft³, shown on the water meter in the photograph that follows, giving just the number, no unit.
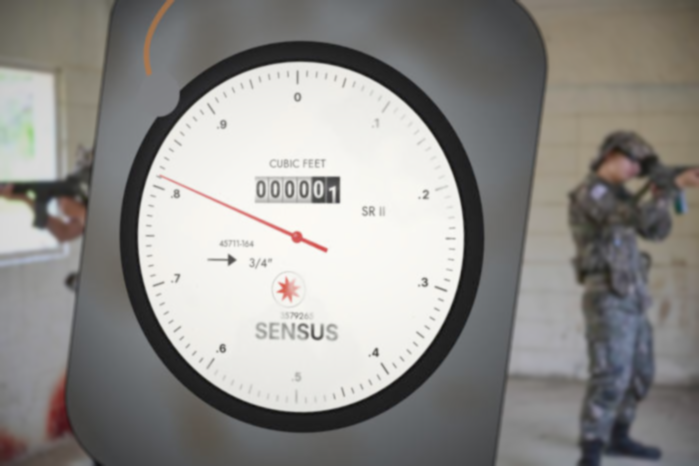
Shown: 0.81
